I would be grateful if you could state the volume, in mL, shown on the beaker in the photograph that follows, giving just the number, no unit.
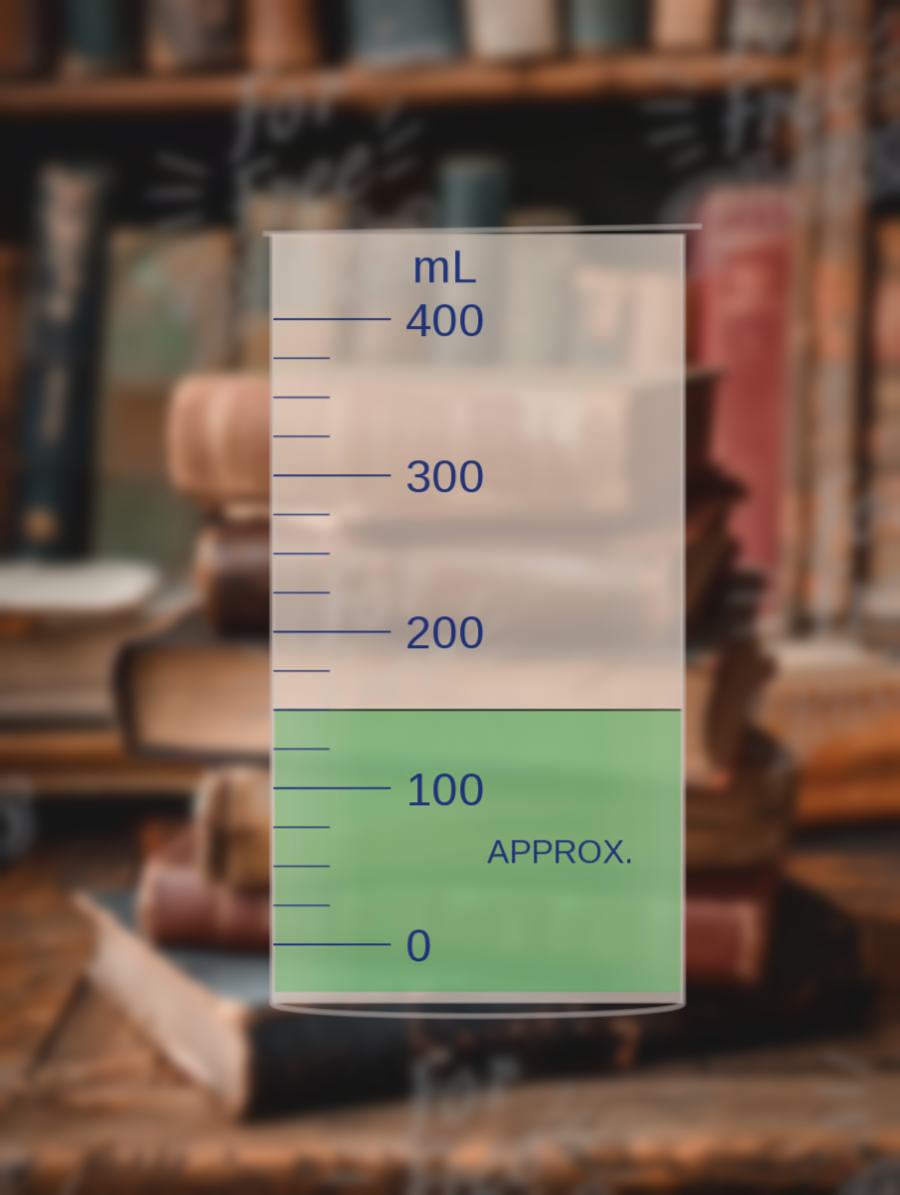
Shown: 150
